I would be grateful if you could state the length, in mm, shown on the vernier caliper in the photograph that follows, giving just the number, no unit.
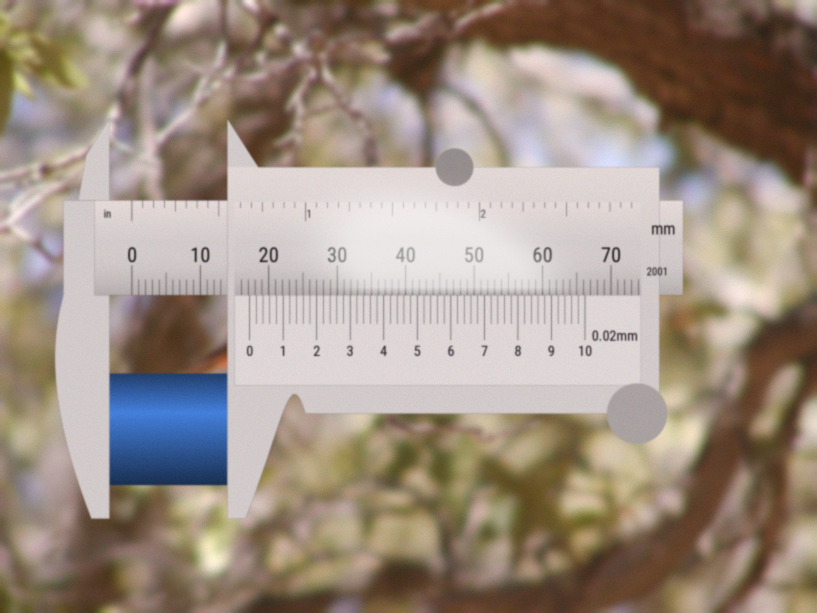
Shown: 17.2
